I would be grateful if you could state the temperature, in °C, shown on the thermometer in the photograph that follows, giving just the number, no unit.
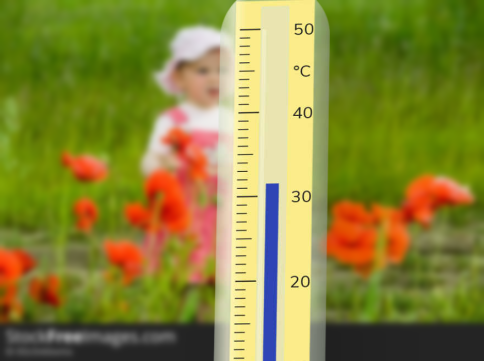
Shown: 31.5
